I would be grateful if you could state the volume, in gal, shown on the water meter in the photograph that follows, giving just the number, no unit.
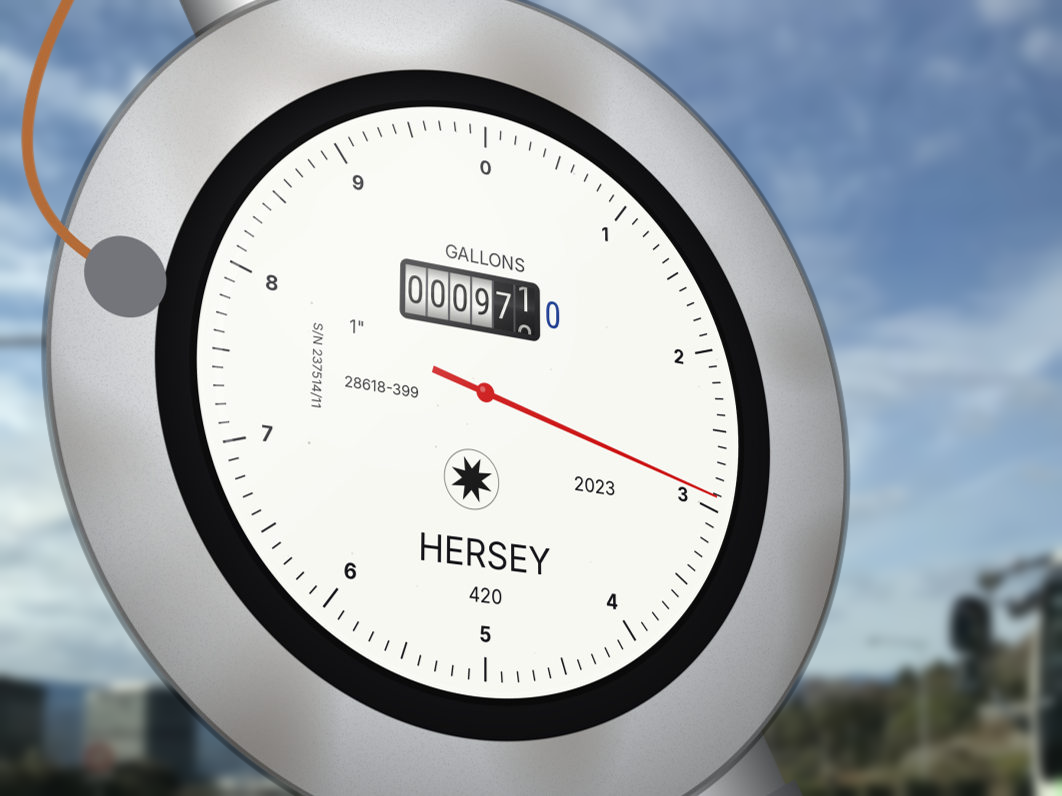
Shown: 9712.9
